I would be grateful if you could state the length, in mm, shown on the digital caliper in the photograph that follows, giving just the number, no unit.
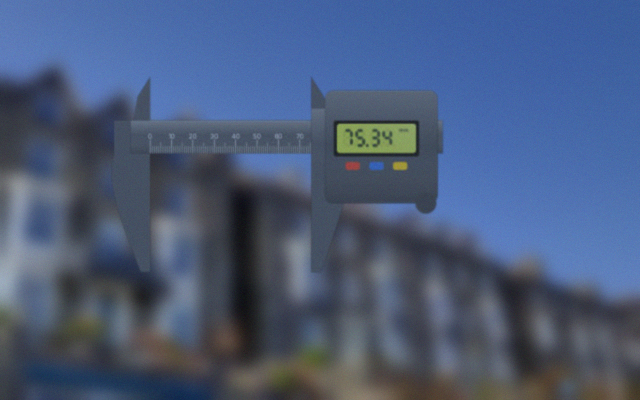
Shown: 75.34
